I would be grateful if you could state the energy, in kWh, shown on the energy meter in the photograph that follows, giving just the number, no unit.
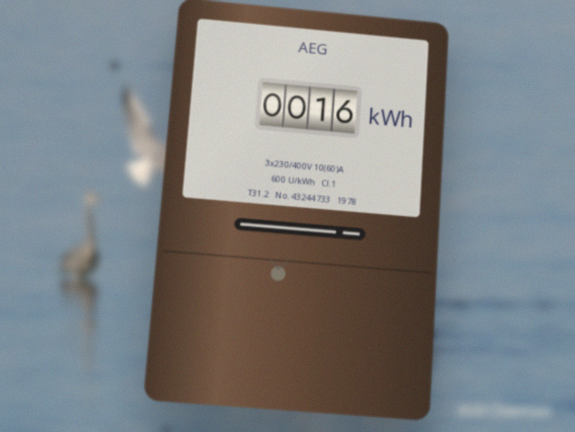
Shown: 16
